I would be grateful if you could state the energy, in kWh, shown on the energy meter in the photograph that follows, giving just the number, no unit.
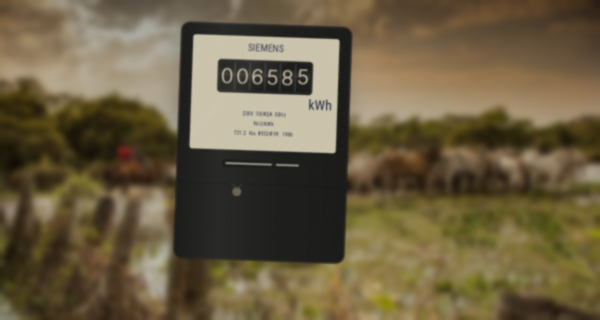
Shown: 6585
